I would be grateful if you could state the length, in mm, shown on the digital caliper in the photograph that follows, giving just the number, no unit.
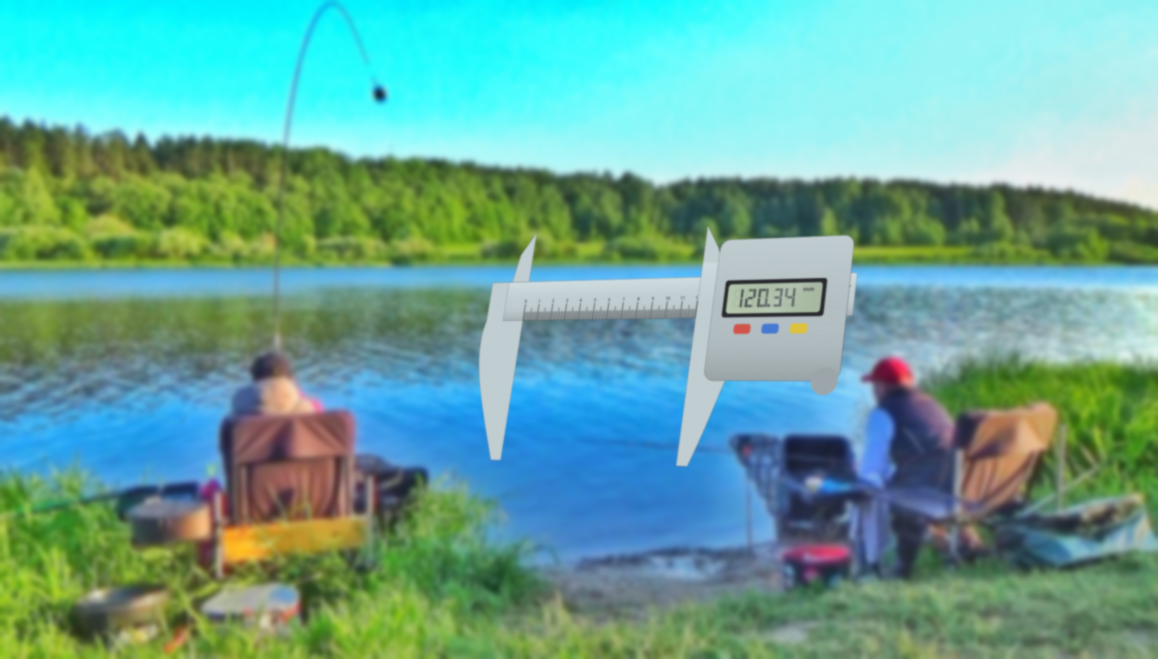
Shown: 120.34
